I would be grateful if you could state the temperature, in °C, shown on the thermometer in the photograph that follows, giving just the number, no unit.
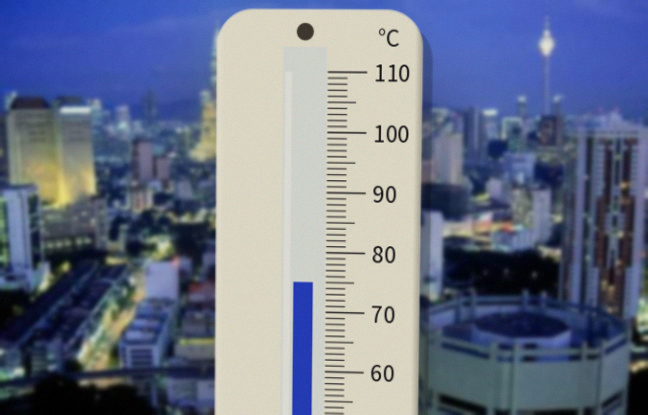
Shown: 75
